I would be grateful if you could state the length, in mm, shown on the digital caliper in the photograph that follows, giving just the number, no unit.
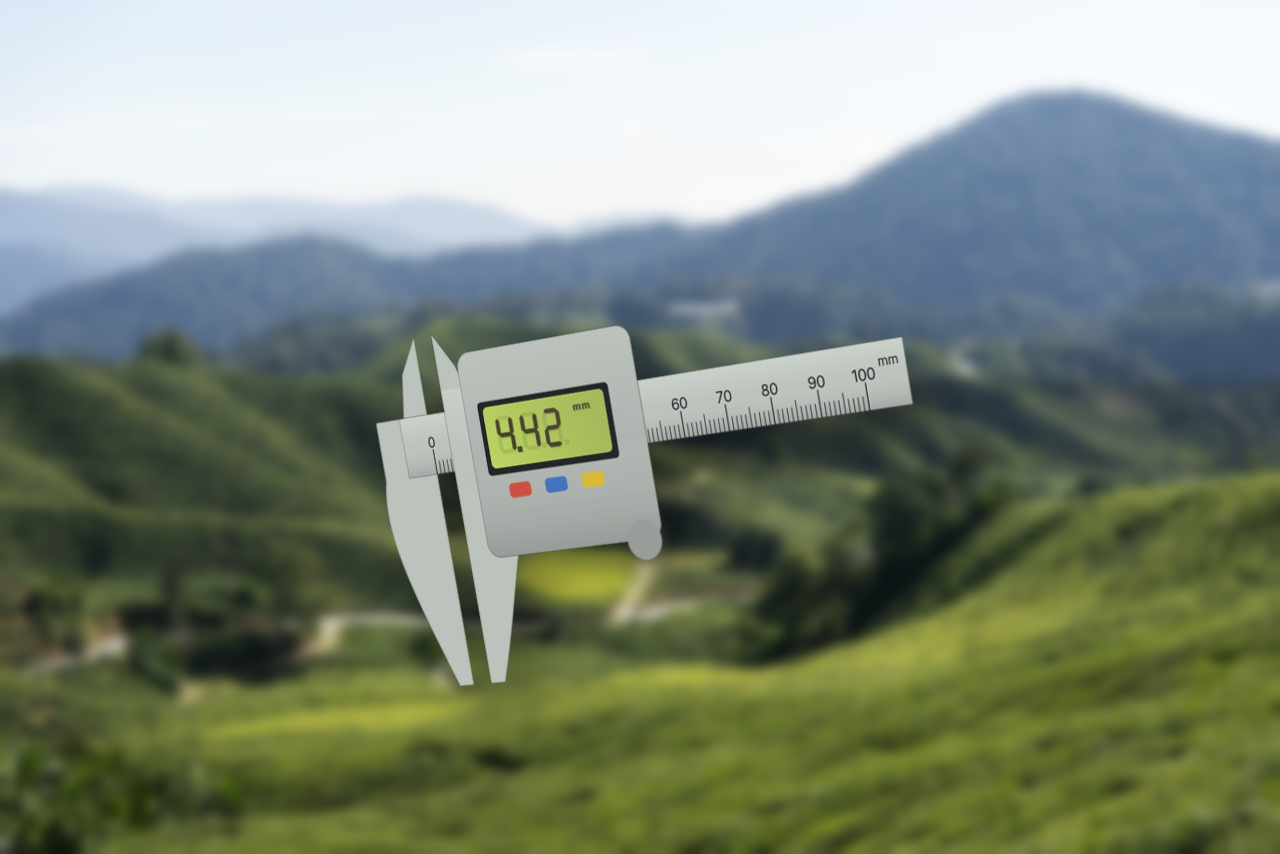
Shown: 4.42
